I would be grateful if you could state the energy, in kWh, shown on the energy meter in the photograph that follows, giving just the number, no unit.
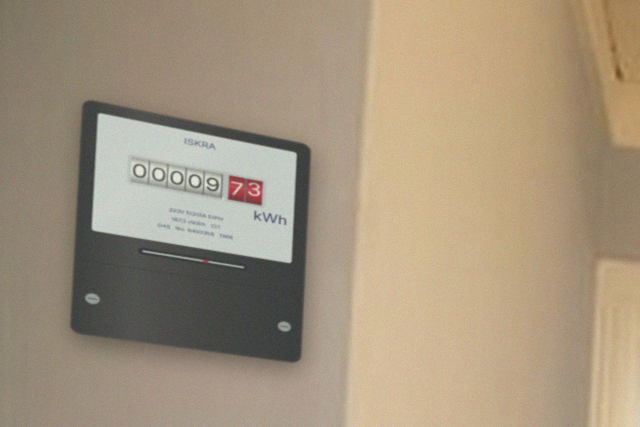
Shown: 9.73
